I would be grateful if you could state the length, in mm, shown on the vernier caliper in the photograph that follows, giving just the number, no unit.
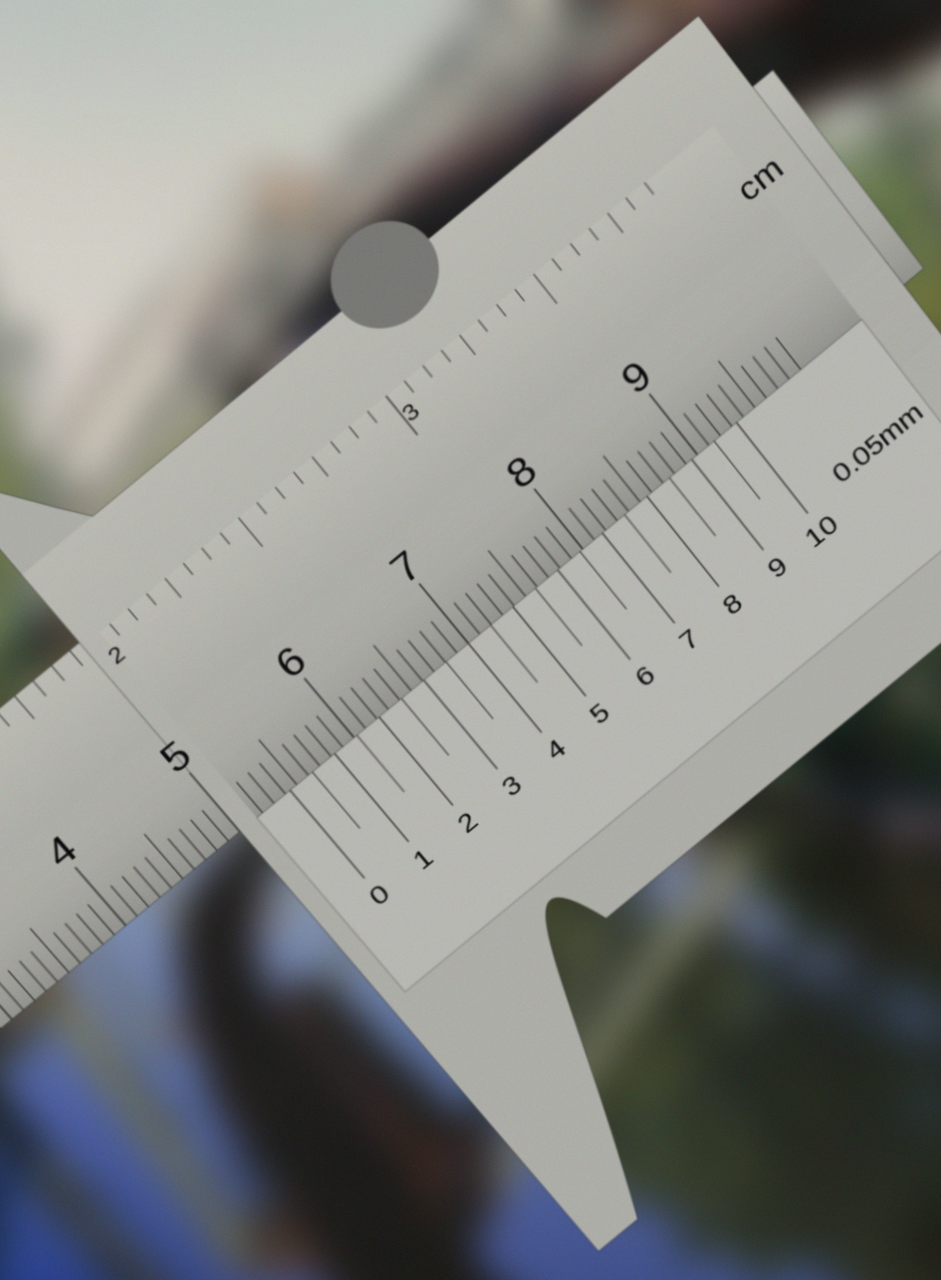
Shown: 54.4
